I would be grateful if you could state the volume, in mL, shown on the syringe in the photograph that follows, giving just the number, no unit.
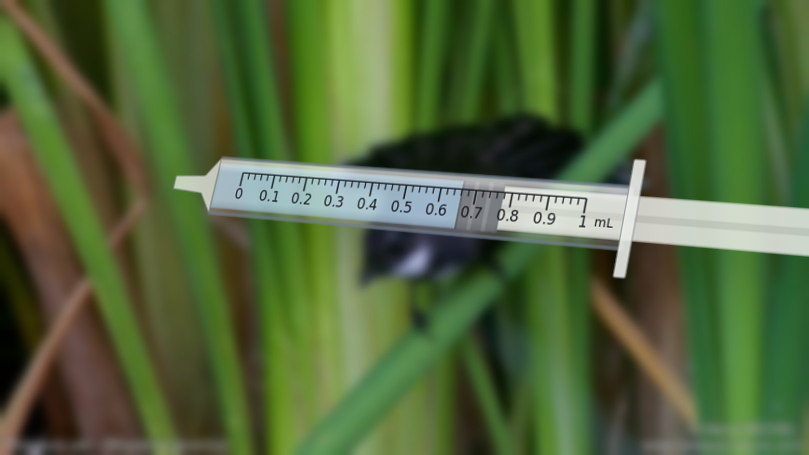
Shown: 0.66
